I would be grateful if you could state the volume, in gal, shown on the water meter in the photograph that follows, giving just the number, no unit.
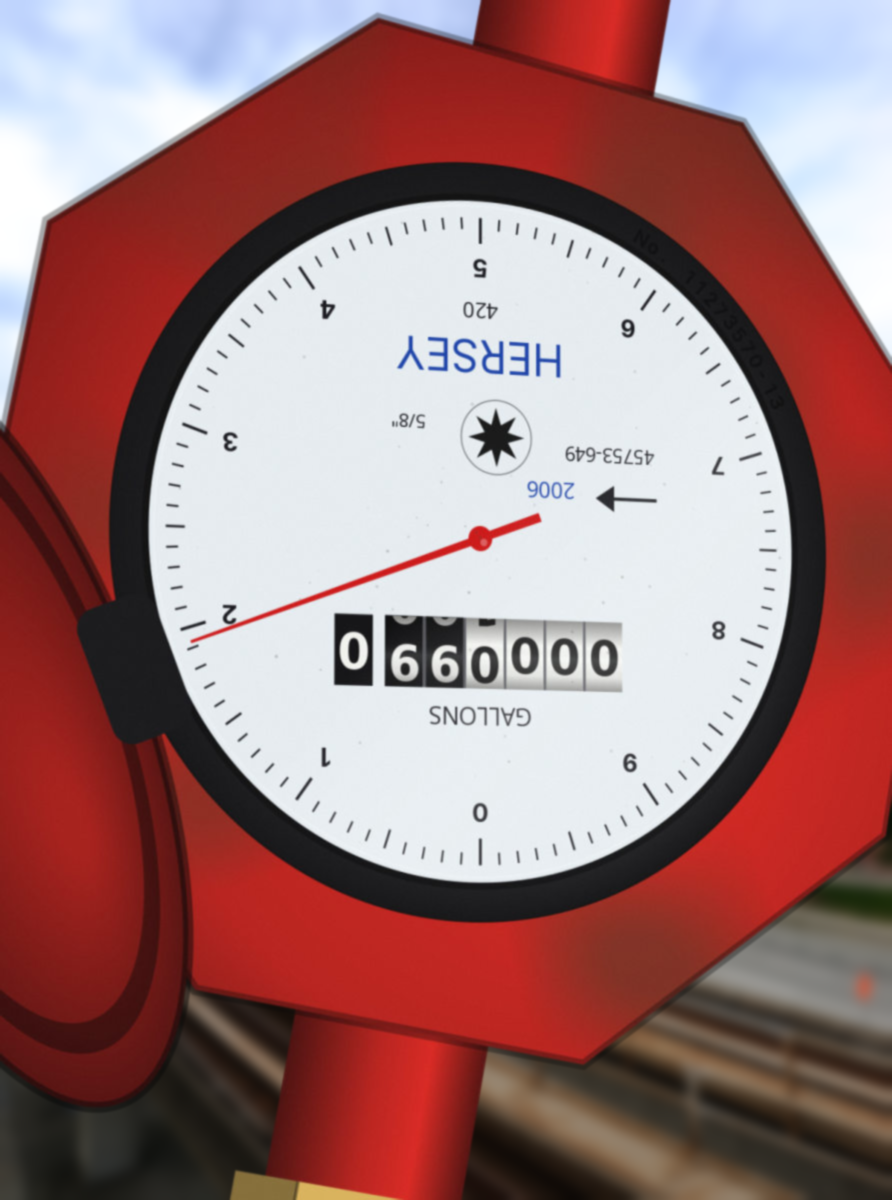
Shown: 991.9
